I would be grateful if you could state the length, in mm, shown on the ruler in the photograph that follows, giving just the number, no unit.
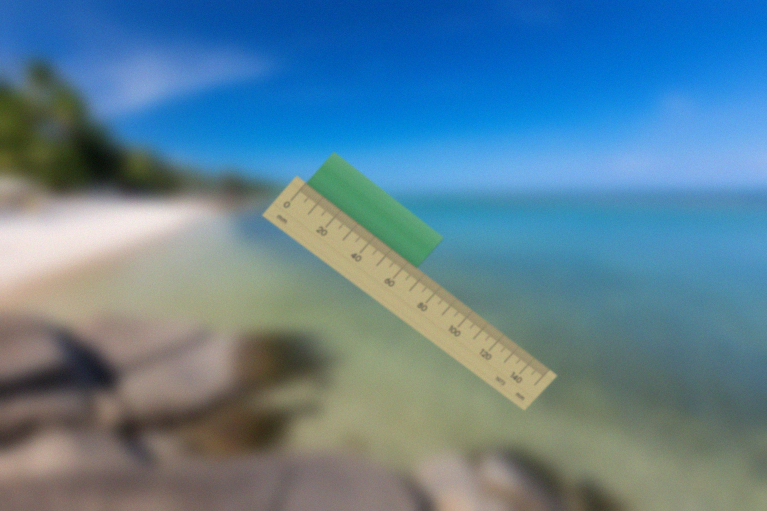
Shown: 65
